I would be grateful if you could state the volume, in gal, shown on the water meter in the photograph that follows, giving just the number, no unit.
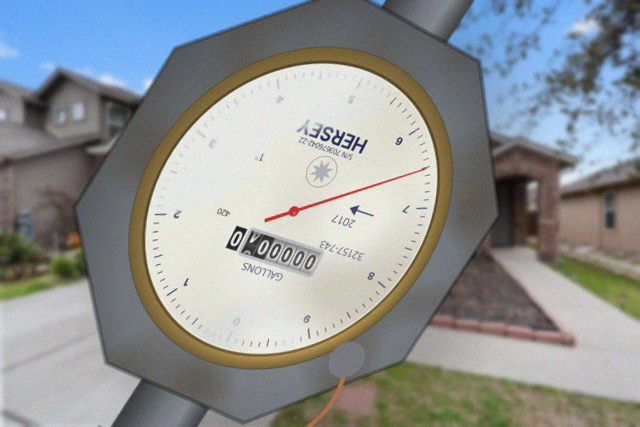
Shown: 36.5
